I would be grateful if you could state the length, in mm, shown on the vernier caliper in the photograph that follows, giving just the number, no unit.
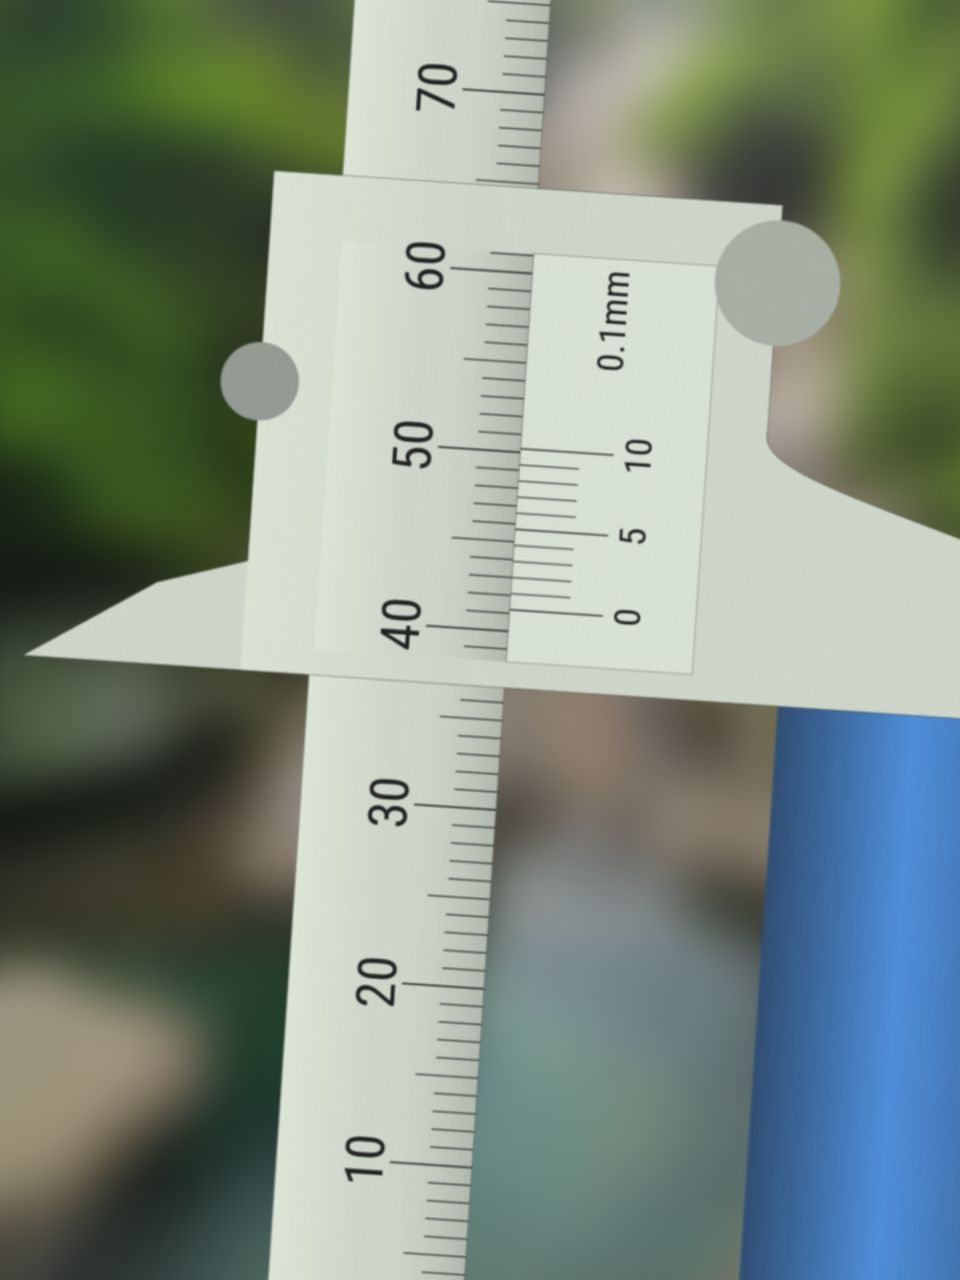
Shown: 41.2
